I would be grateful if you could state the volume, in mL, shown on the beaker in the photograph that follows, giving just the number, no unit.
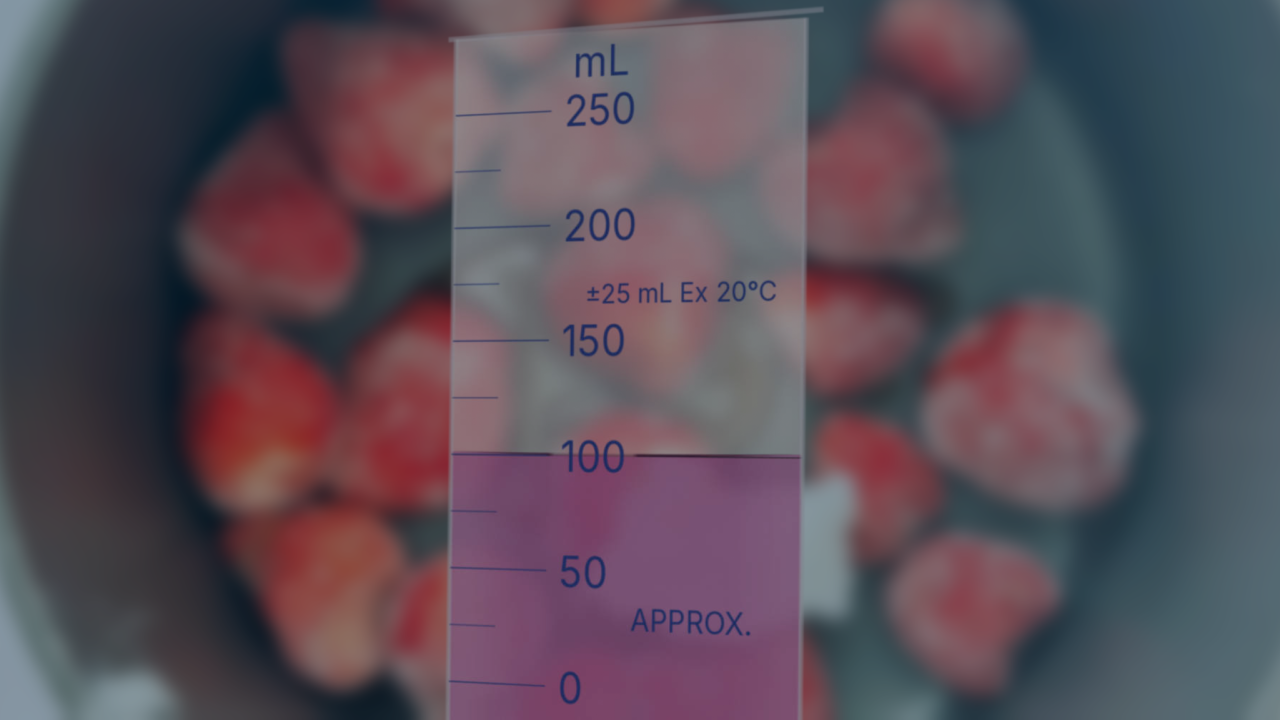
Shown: 100
